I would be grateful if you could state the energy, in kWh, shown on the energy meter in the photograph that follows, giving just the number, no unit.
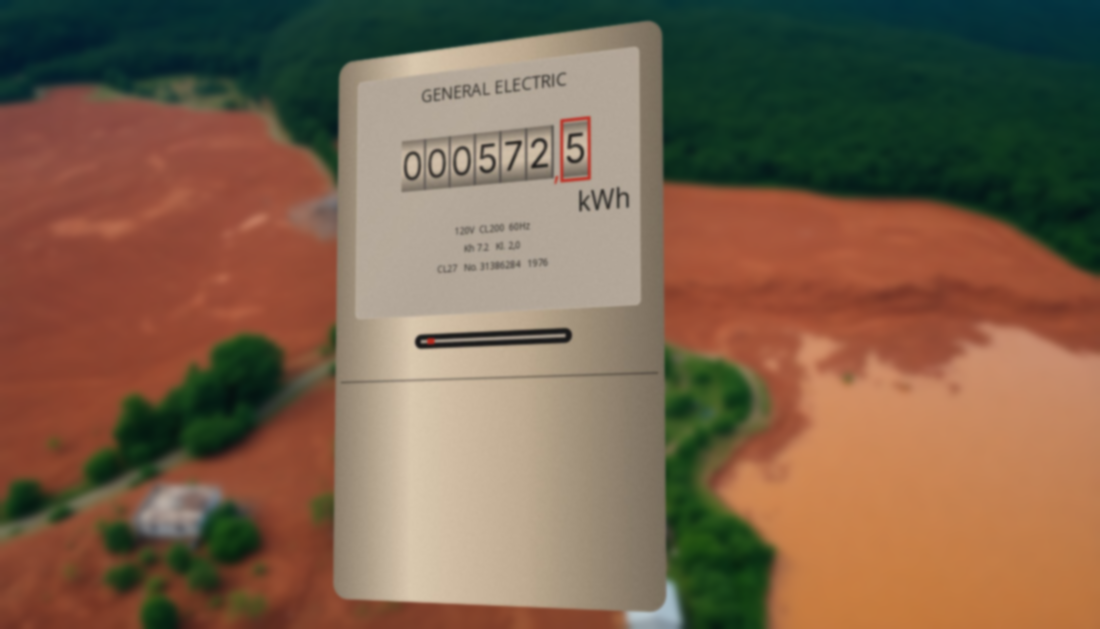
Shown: 572.5
